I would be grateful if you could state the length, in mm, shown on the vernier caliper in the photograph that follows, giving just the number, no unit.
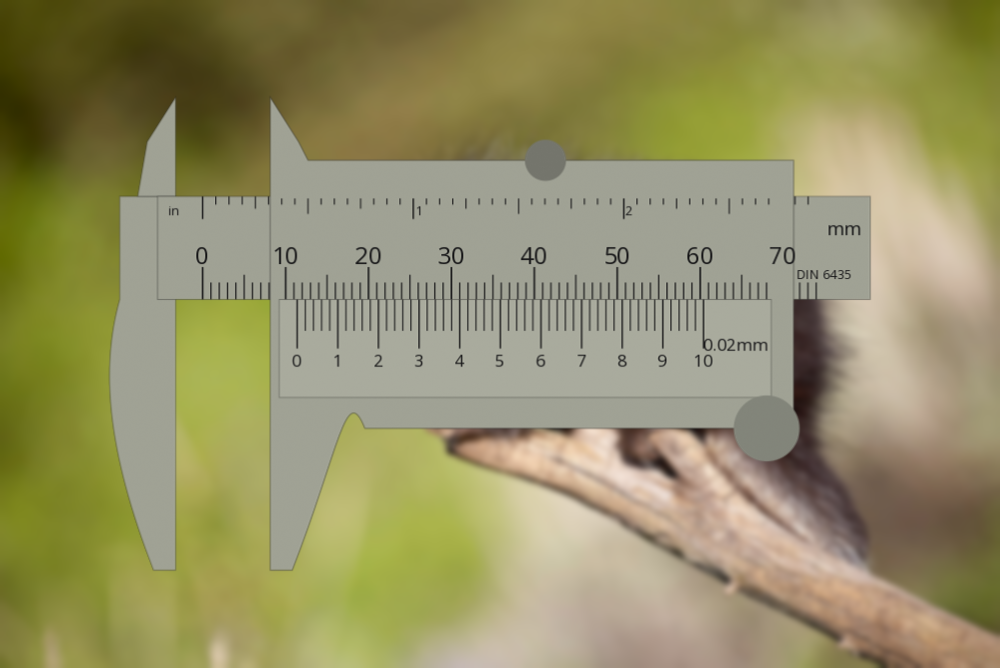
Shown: 11.4
